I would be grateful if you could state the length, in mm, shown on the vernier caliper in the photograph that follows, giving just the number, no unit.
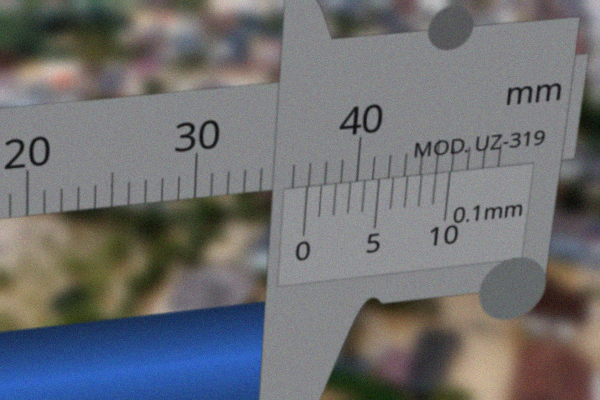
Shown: 36.9
